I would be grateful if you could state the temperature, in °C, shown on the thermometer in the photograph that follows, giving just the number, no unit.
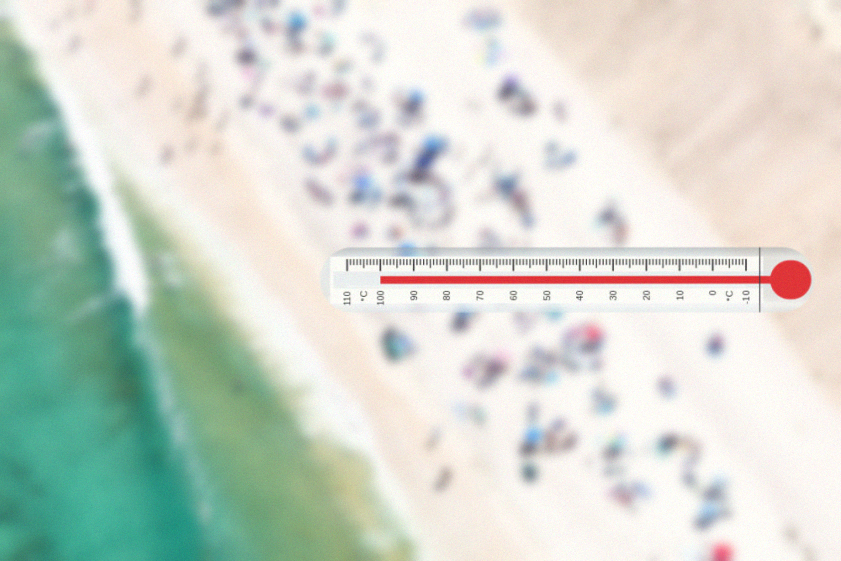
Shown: 100
